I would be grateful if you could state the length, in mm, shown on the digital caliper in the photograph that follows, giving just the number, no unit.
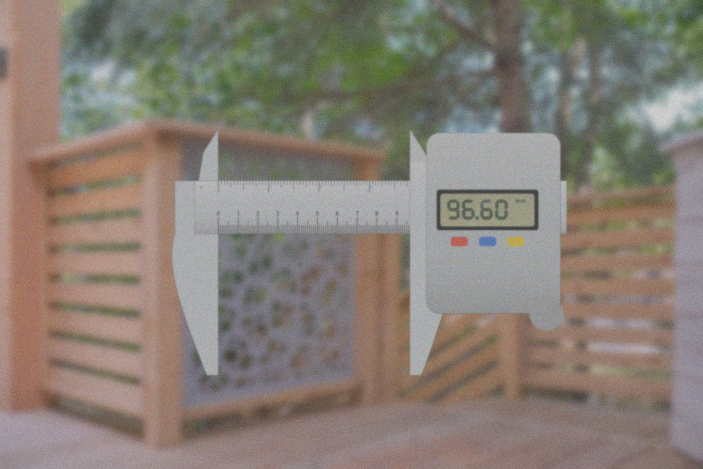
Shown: 96.60
